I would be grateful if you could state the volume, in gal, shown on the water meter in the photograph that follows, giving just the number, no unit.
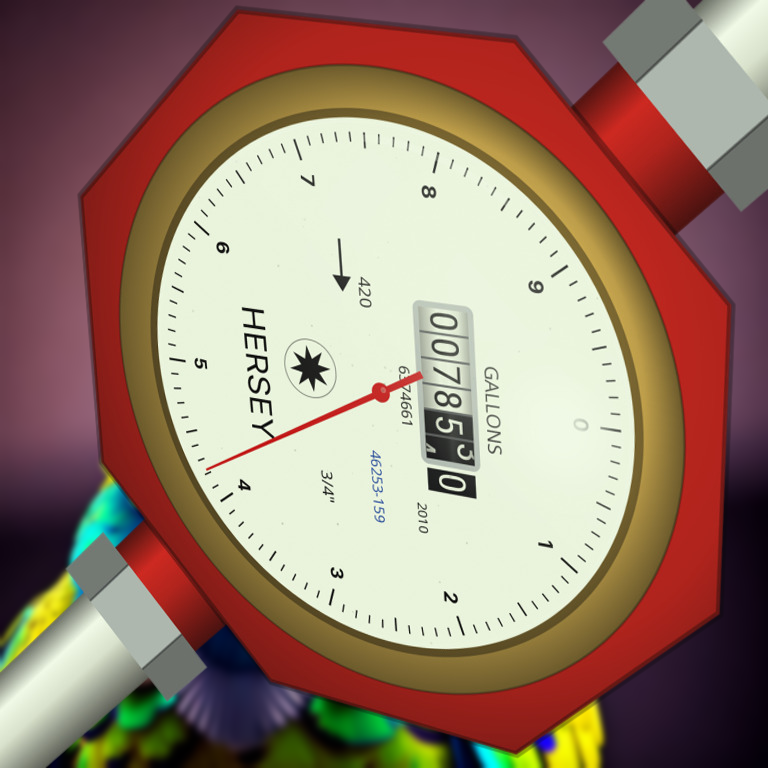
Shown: 78534.2
